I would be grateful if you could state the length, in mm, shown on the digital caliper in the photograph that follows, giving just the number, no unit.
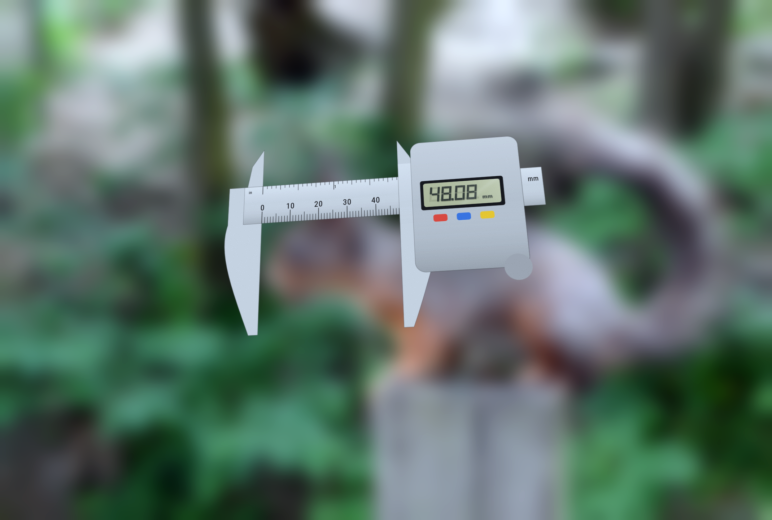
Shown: 48.08
